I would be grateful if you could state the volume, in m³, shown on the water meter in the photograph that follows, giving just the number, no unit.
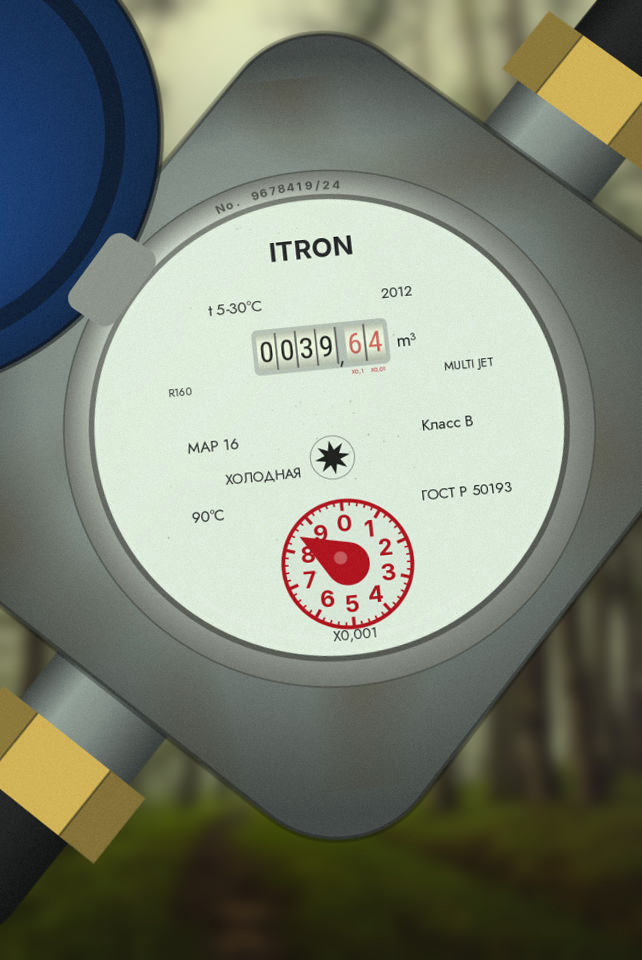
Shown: 39.648
